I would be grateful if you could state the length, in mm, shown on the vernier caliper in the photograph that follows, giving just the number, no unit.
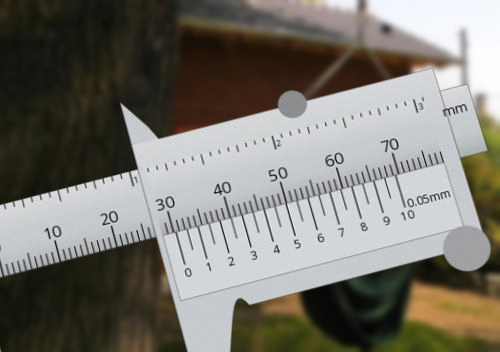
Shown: 30.4
